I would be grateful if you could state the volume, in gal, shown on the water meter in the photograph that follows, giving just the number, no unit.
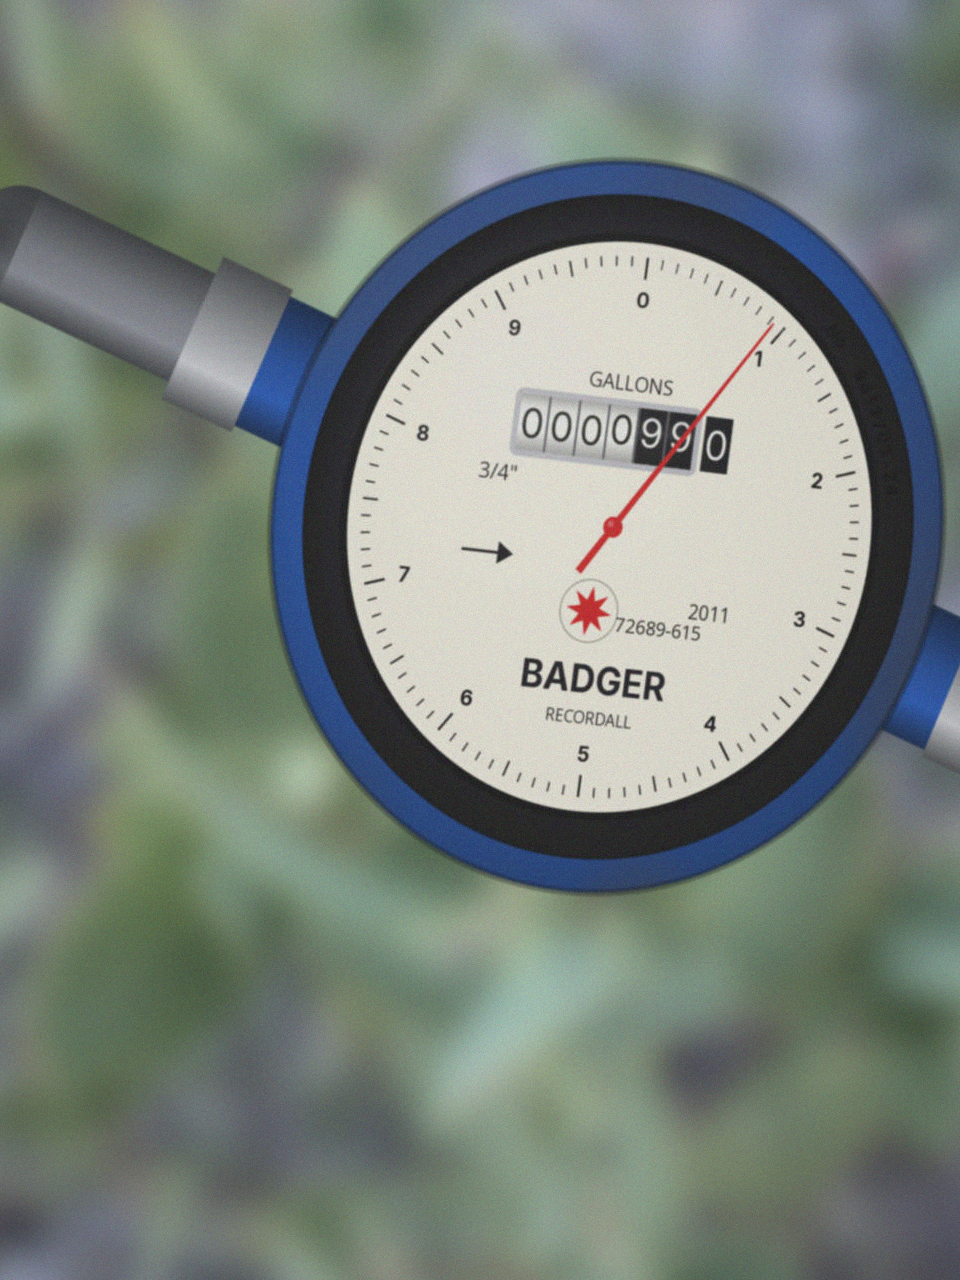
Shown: 990.9
